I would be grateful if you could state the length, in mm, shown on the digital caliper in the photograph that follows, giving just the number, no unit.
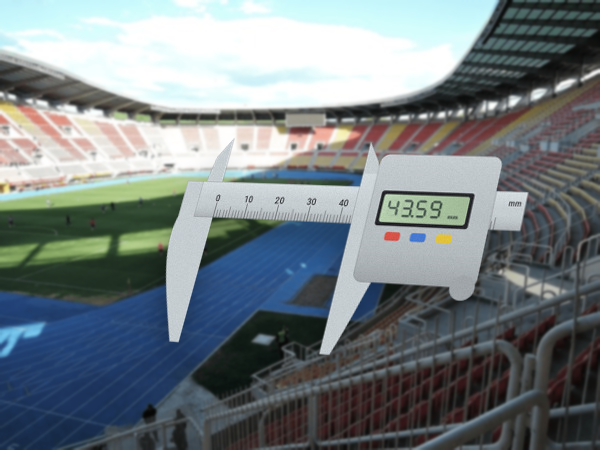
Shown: 43.59
